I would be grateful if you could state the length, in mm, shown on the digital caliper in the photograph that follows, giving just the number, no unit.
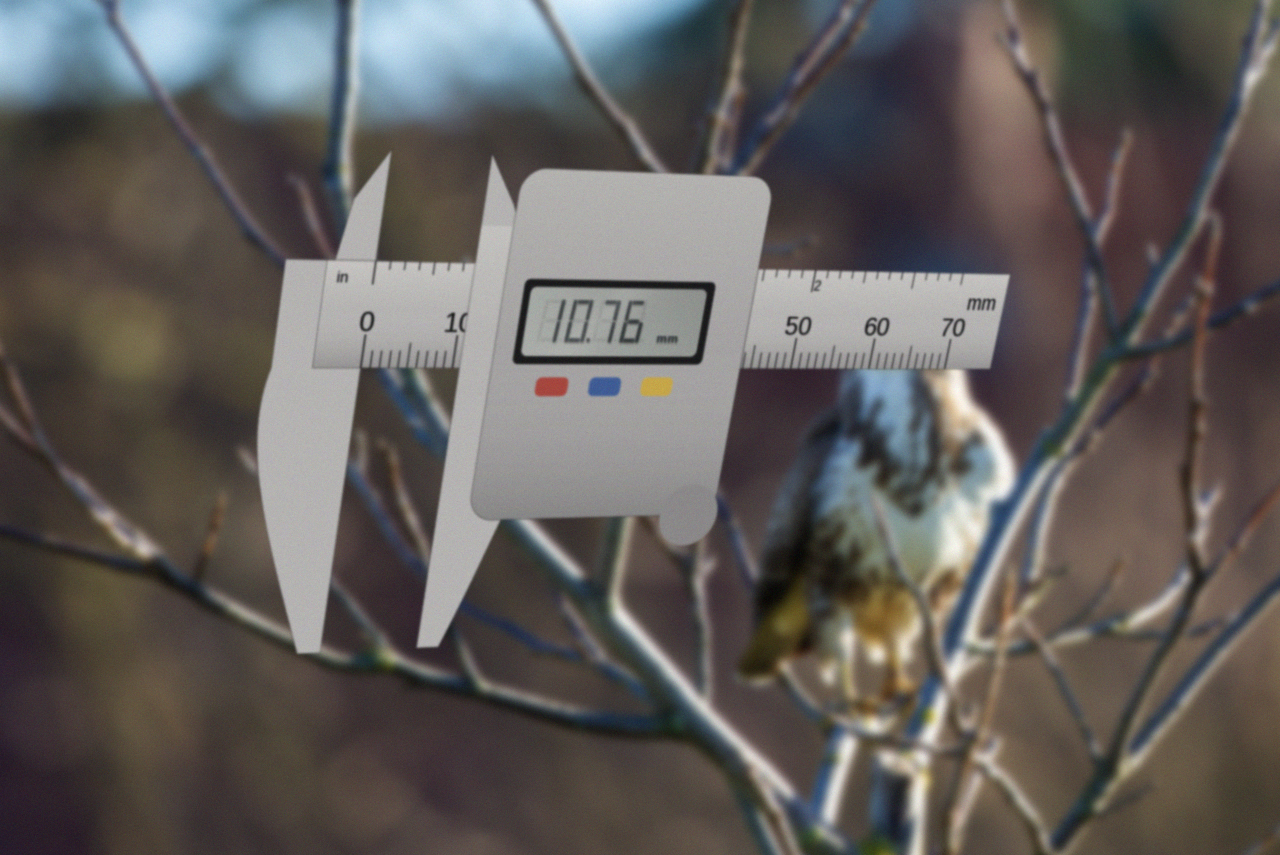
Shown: 10.76
